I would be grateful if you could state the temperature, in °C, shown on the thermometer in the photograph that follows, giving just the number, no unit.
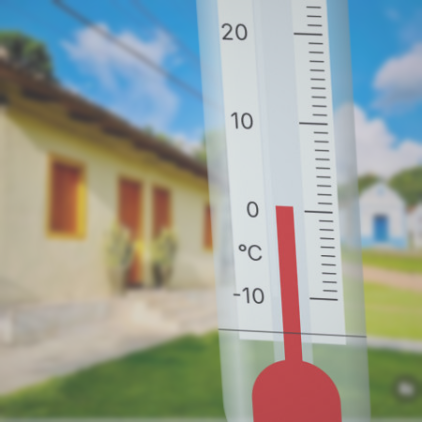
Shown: 0.5
